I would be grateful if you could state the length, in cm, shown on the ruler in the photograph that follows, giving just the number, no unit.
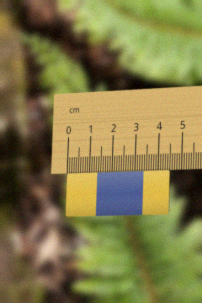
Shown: 4.5
